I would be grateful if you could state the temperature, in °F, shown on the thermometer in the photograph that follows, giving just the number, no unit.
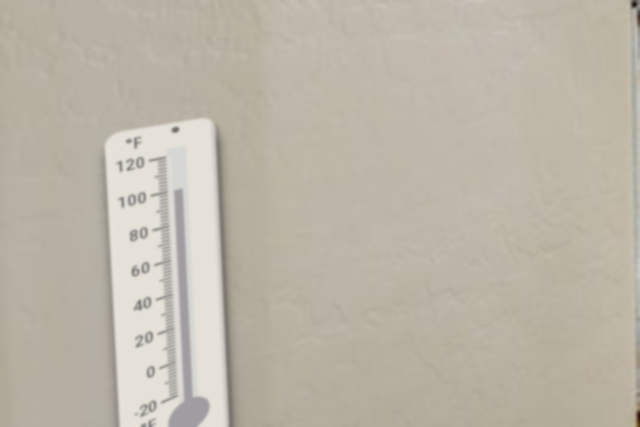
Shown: 100
